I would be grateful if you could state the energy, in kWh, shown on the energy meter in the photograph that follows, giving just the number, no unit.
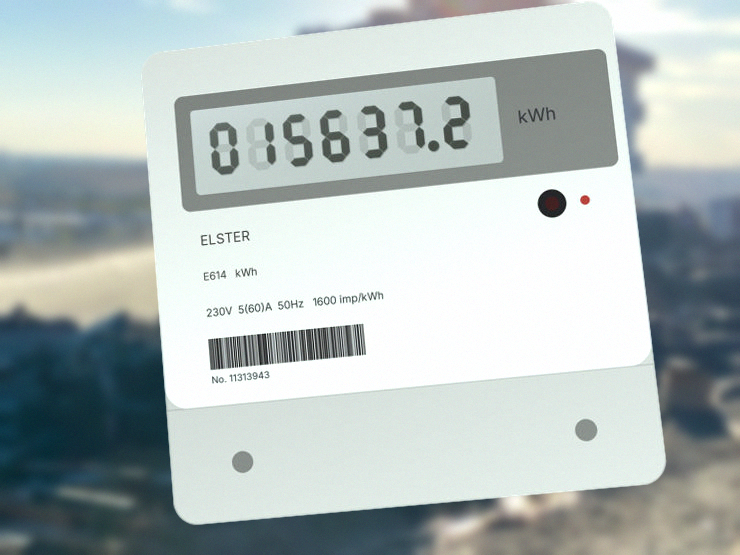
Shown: 15637.2
